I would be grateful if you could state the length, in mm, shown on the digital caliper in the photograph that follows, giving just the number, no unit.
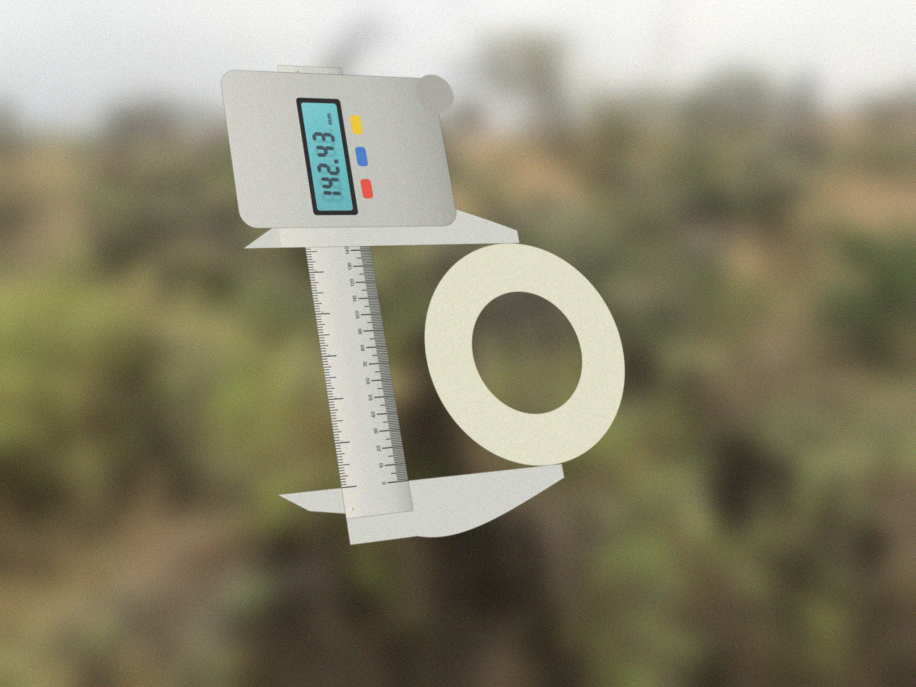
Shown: 142.43
